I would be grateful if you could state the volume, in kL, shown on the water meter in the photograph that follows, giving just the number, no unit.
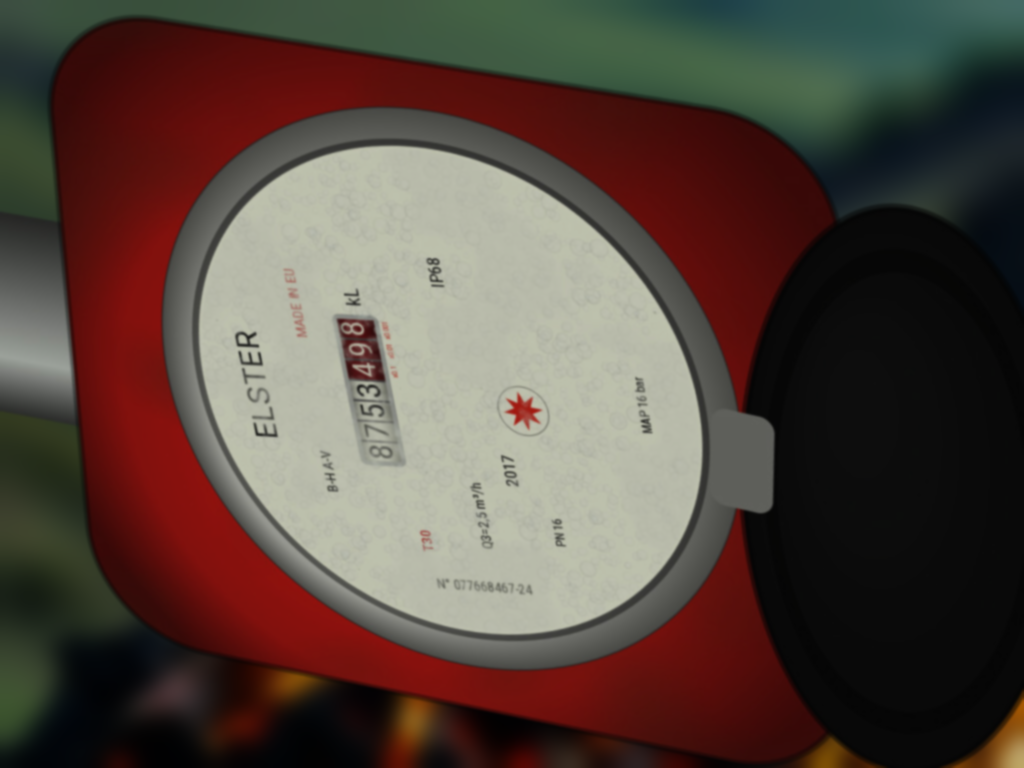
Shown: 8753.498
